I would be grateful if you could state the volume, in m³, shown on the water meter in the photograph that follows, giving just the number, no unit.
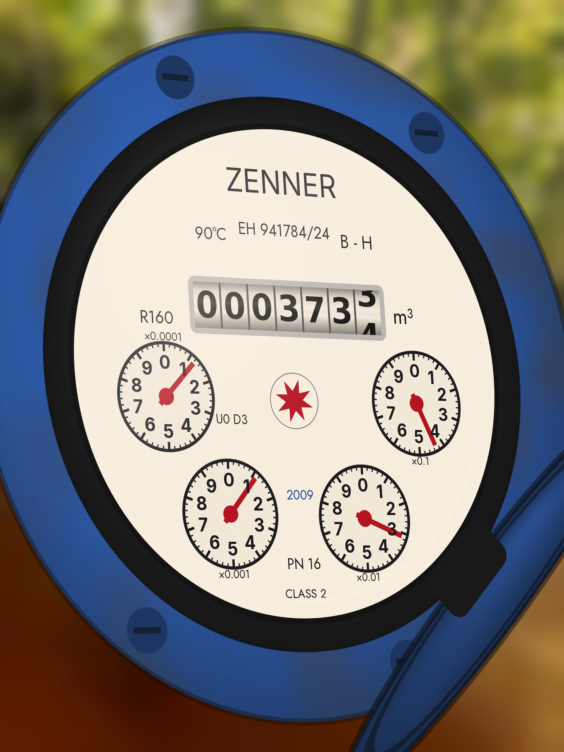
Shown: 3733.4311
